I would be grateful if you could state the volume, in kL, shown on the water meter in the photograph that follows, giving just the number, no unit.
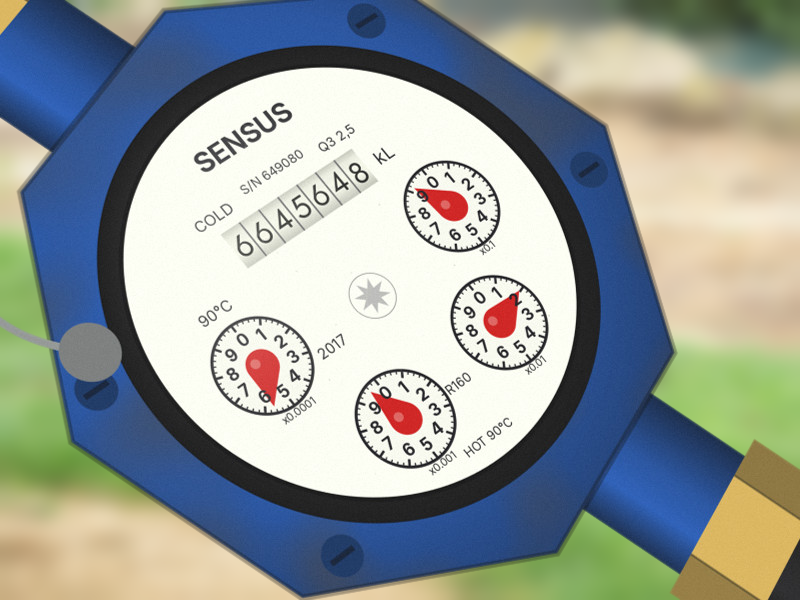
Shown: 6645647.9195
